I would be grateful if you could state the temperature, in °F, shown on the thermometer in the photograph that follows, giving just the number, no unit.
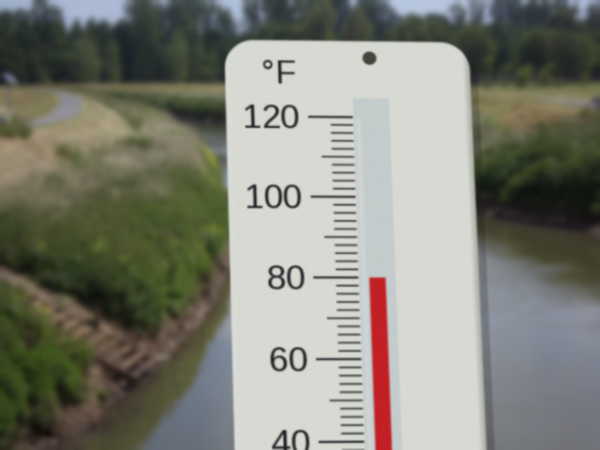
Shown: 80
